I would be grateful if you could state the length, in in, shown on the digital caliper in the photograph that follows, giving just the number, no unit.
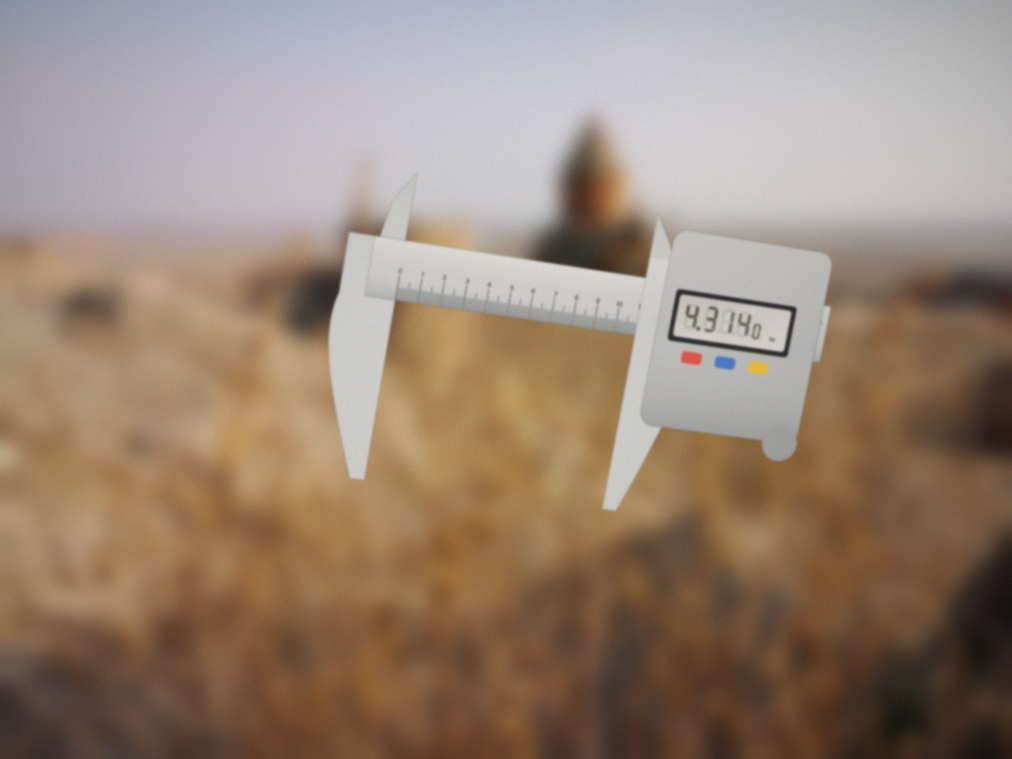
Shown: 4.3140
